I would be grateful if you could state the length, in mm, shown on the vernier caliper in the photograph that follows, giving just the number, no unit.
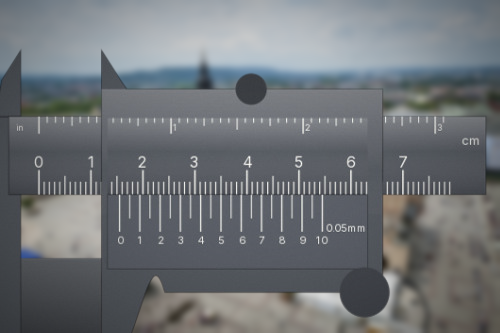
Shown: 15.5
